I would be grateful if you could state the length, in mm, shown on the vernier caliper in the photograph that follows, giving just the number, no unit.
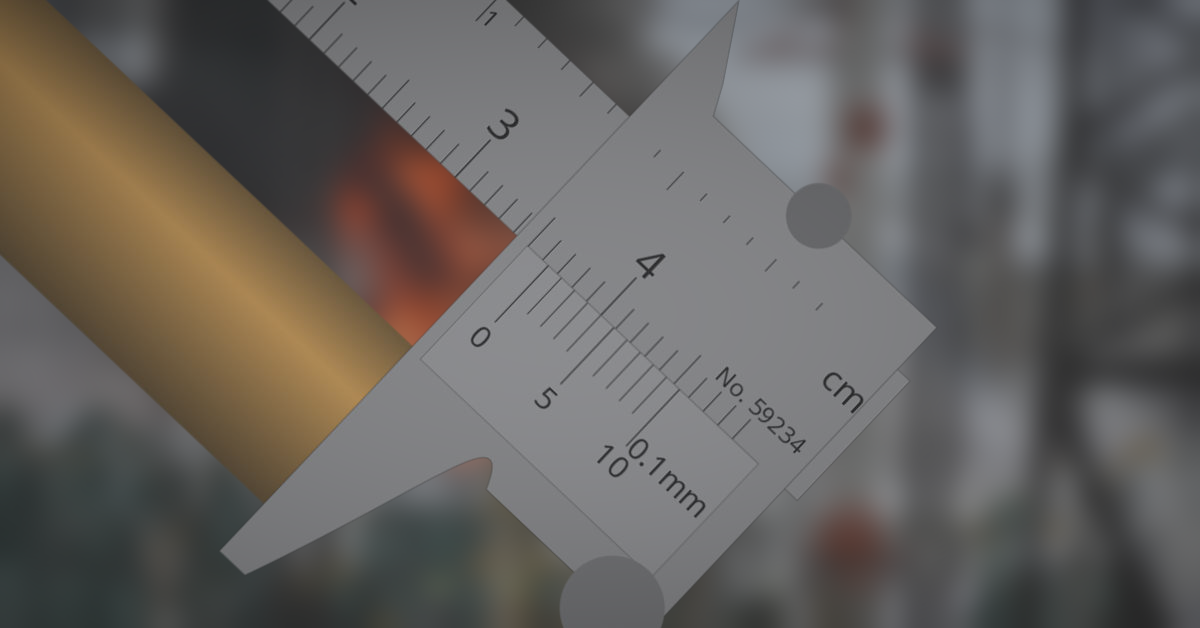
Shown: 36.4
